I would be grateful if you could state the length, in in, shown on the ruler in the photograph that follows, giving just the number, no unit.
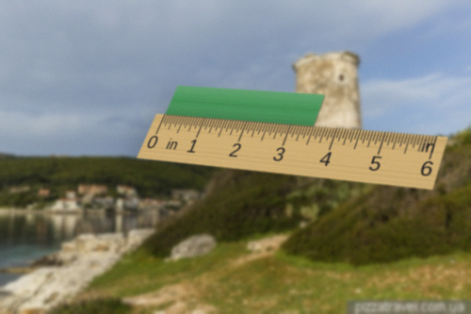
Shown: 3.5
